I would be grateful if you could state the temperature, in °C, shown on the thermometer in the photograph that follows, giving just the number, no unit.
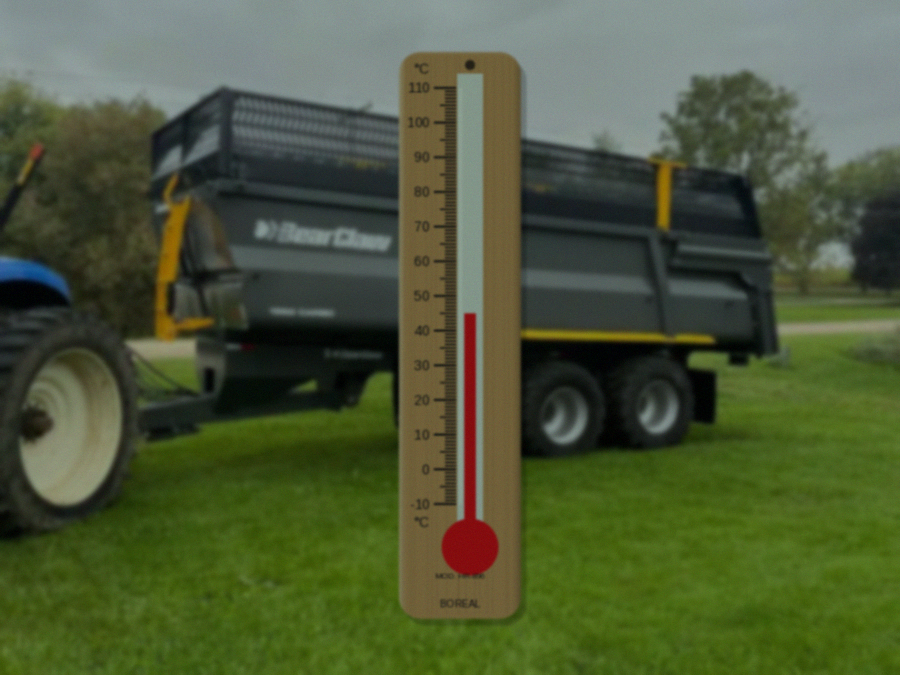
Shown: 45
